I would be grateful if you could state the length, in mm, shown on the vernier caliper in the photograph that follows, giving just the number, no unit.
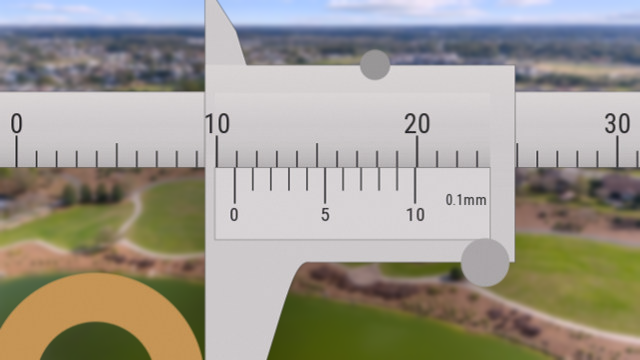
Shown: 10.9
